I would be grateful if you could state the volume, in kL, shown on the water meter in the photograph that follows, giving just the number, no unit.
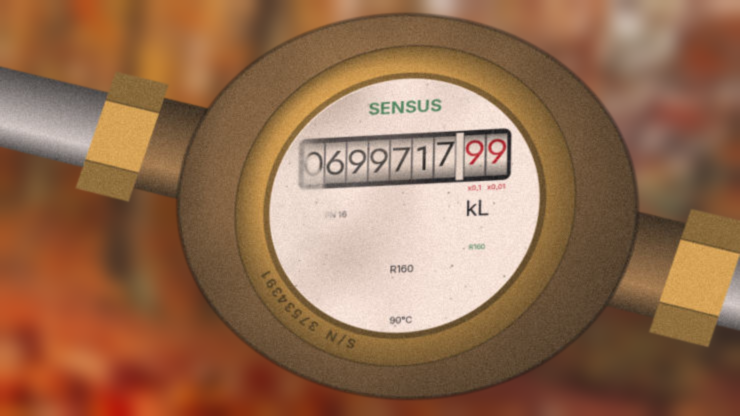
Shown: 699717.99
